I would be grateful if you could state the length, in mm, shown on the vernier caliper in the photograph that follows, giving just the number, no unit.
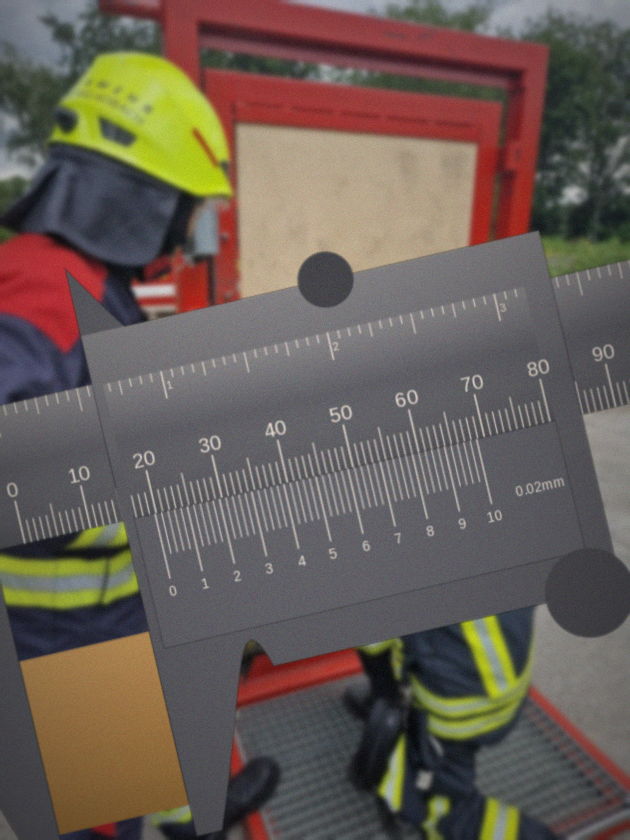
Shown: 19.8
